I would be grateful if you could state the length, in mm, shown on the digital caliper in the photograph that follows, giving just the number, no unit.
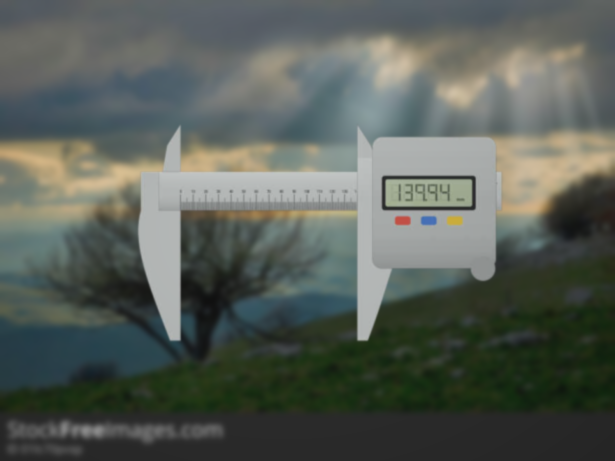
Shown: 139.94
